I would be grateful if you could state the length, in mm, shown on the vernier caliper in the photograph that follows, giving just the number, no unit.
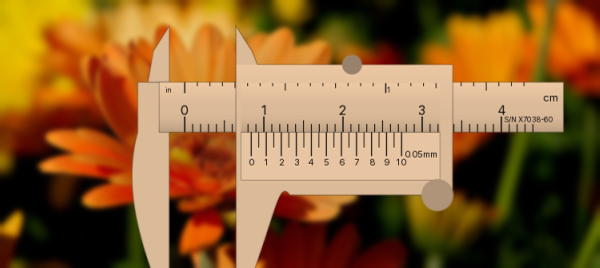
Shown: 8.4
